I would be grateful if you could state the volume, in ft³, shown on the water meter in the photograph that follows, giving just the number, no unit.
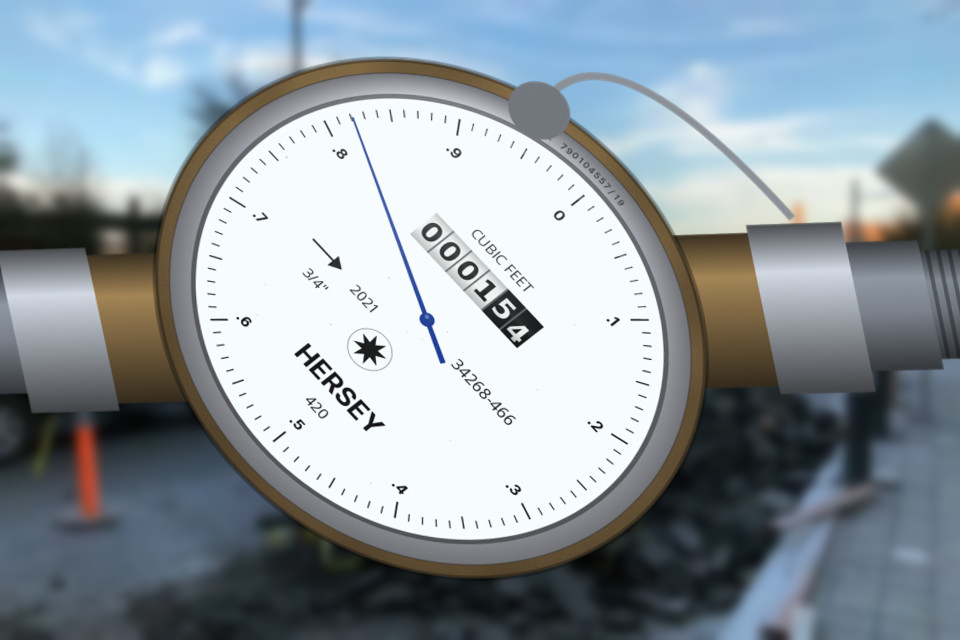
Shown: 153.82
